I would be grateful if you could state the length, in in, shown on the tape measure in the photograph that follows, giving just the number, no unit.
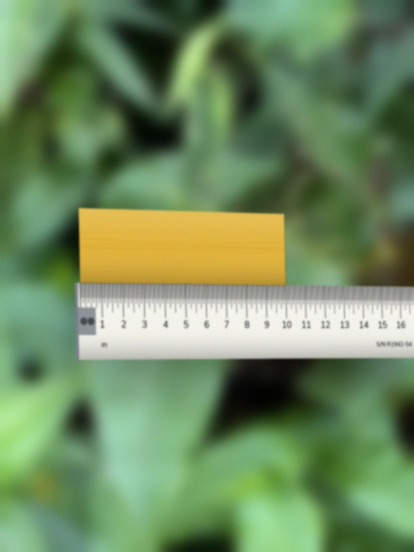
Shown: 10
